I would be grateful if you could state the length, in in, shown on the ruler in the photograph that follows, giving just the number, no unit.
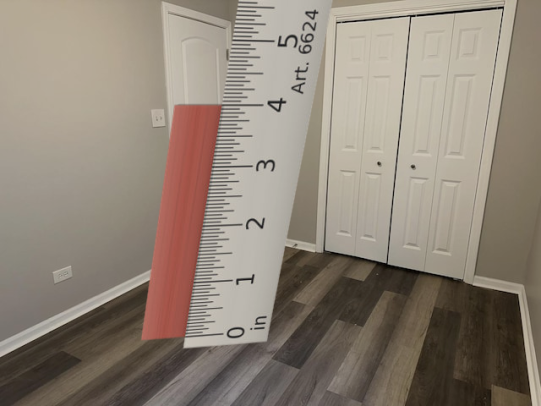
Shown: 4
